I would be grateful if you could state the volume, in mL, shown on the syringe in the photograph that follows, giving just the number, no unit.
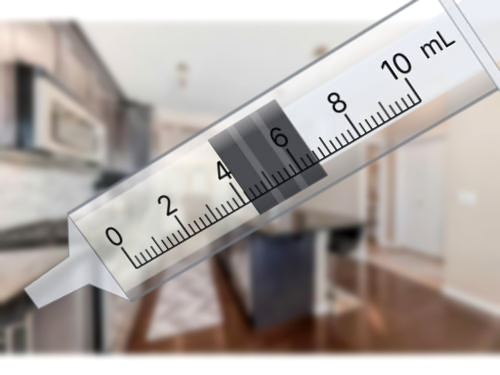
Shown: 4.2
